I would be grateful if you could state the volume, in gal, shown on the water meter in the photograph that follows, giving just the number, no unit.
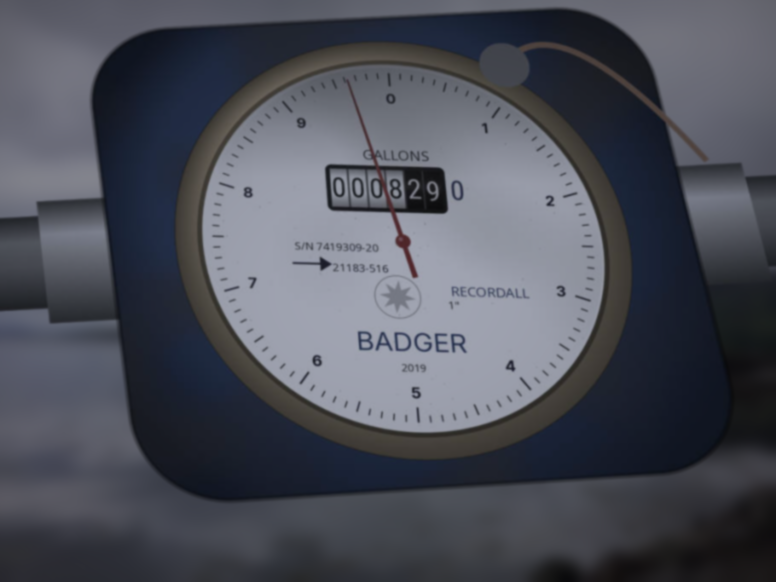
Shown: 8289.6
